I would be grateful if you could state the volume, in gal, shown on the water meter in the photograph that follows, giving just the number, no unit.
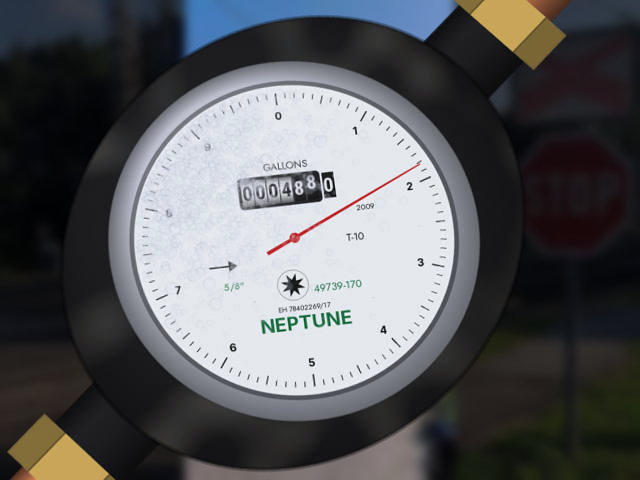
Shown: 4881.8
